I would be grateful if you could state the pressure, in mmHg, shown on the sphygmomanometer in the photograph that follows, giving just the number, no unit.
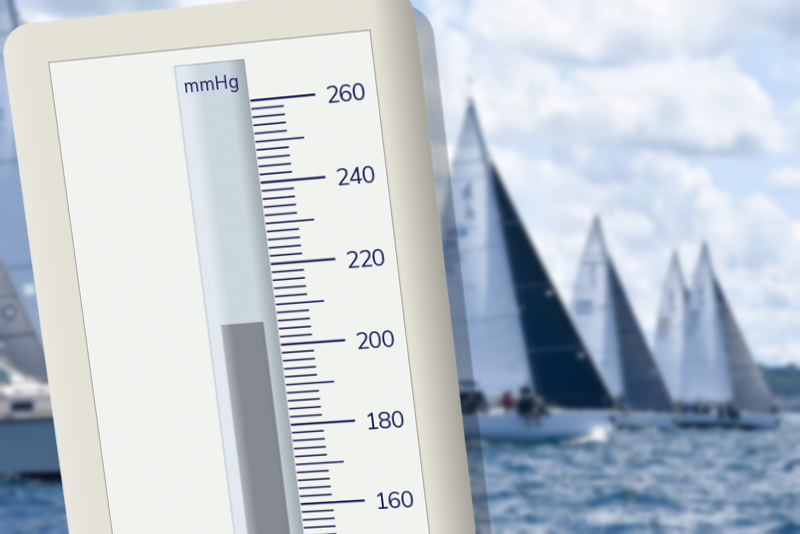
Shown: 206
